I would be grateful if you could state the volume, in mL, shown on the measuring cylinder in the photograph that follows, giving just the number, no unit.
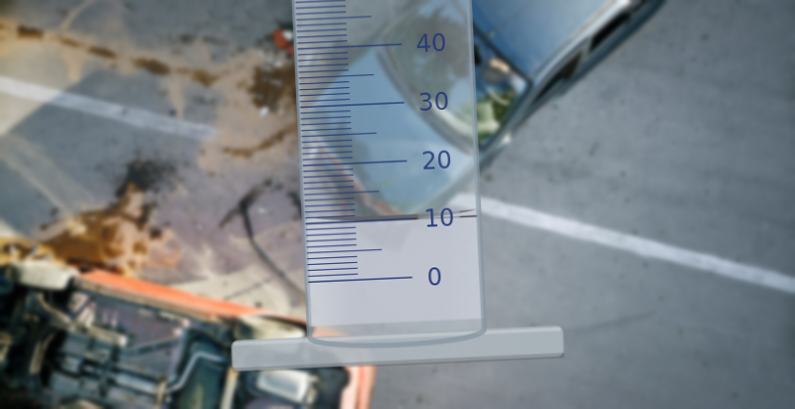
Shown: 10
